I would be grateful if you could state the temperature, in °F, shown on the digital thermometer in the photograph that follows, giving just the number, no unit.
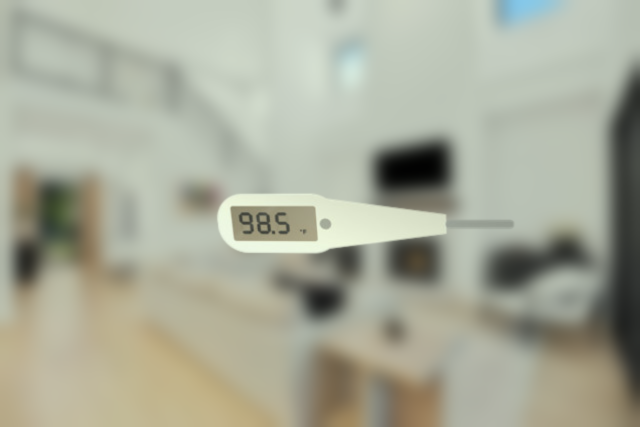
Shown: 98.5
